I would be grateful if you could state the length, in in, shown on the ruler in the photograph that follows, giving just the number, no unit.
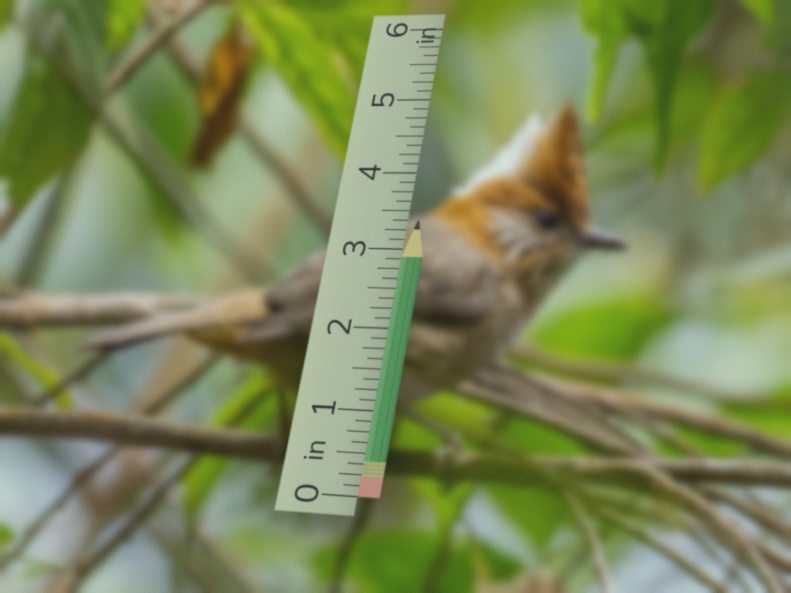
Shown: 3.375
